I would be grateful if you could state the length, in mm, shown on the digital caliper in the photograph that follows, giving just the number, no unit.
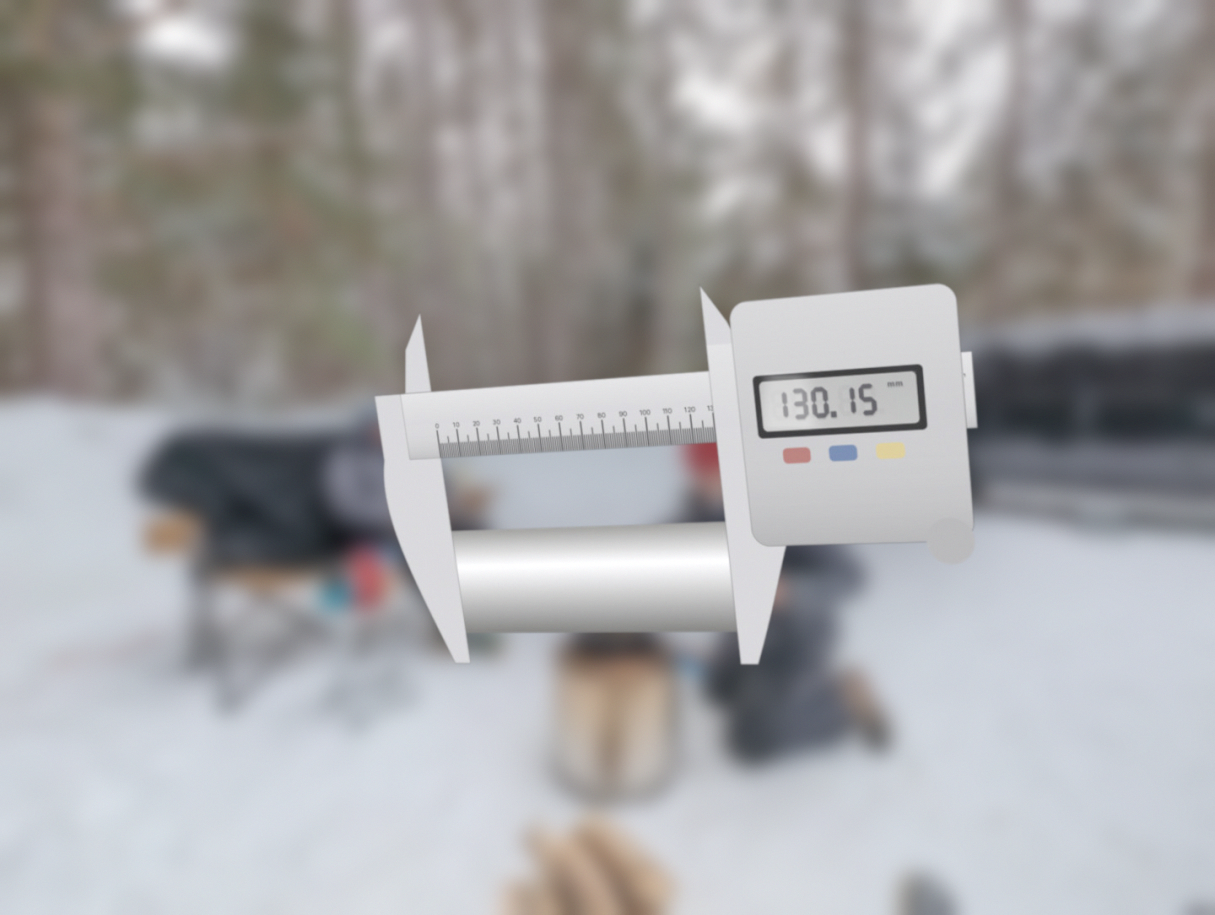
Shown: 130.15
